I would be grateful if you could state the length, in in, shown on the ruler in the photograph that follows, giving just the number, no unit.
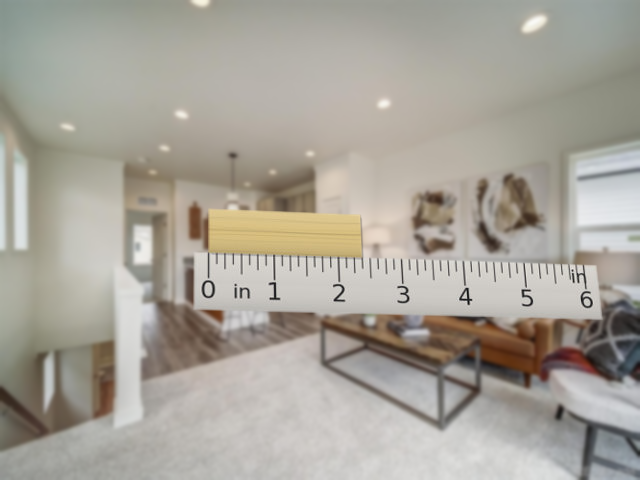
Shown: 2.375
